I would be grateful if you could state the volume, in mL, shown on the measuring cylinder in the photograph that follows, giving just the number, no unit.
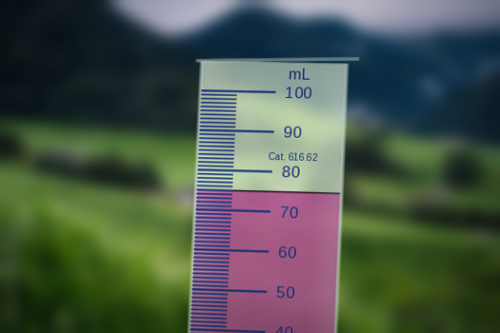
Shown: 75
